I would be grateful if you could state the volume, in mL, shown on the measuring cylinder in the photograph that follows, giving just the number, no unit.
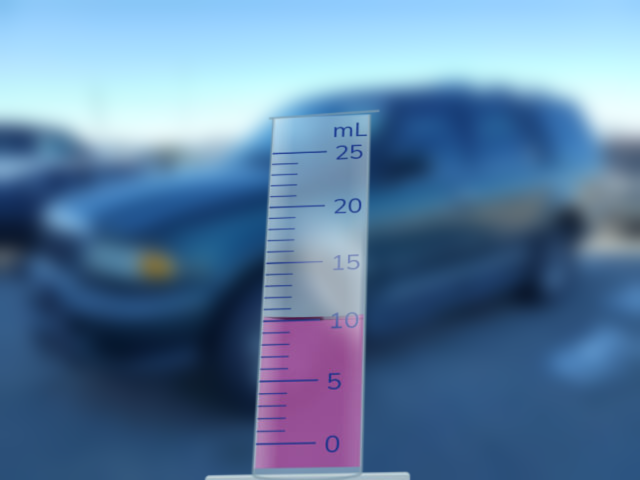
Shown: 10
